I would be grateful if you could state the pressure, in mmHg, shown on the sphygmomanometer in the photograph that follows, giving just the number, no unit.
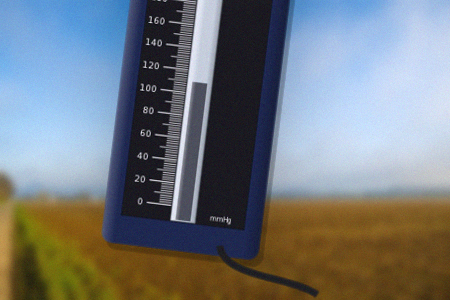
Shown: 110
